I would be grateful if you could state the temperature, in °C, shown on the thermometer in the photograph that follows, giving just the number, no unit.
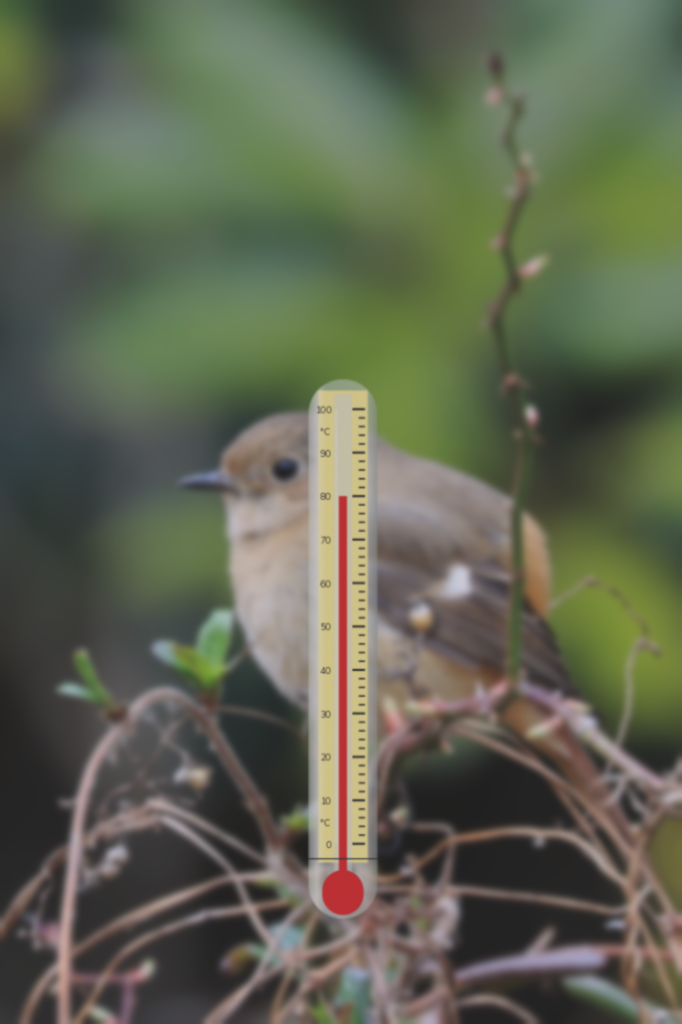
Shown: 80
